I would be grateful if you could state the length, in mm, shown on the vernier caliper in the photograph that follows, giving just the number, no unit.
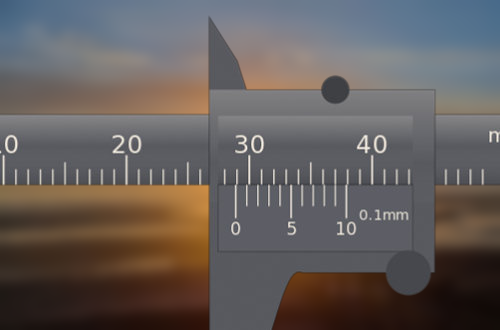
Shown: 28.9
